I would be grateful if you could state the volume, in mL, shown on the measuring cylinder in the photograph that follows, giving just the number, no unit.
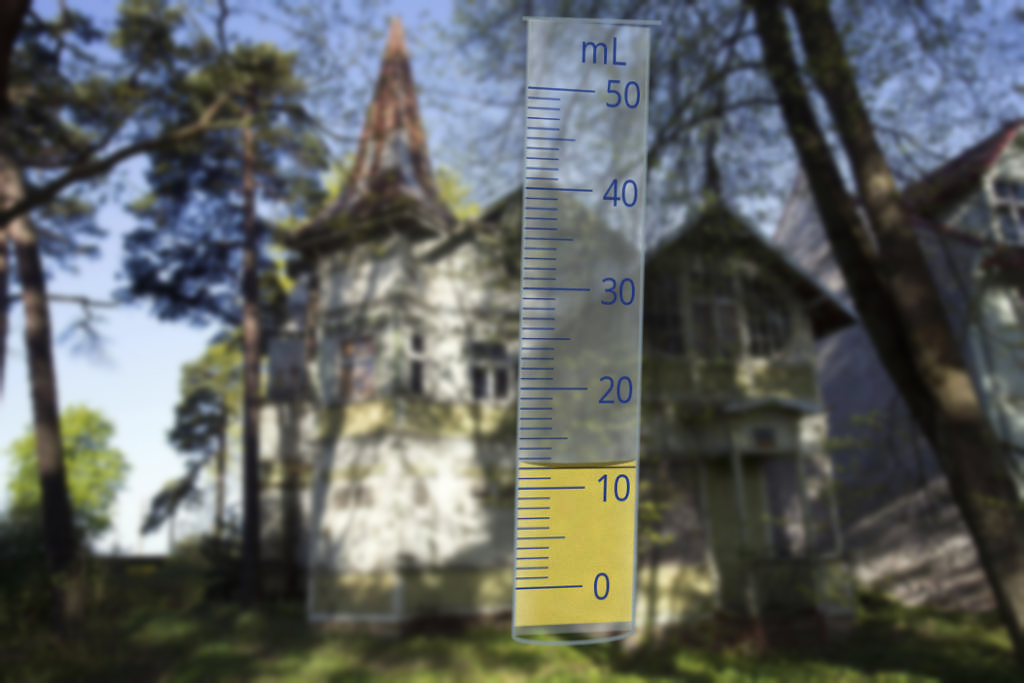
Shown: 12
